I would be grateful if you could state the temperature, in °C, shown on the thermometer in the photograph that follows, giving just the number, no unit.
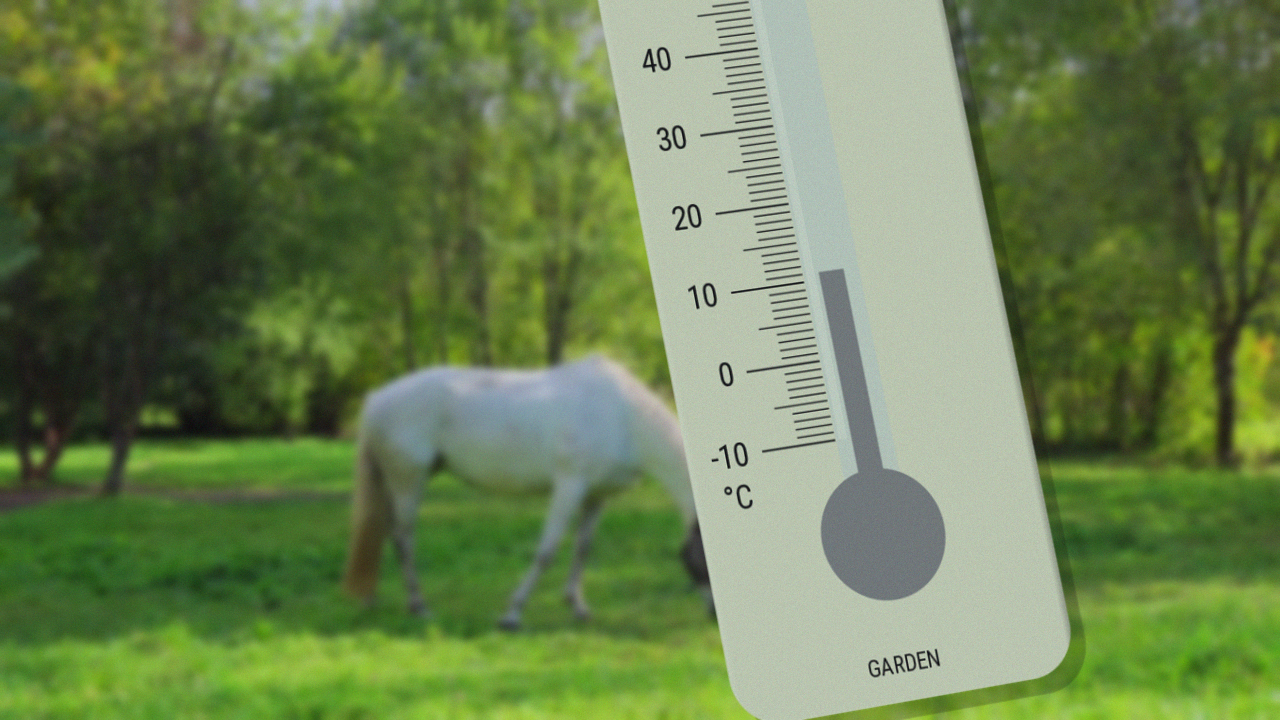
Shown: 11
